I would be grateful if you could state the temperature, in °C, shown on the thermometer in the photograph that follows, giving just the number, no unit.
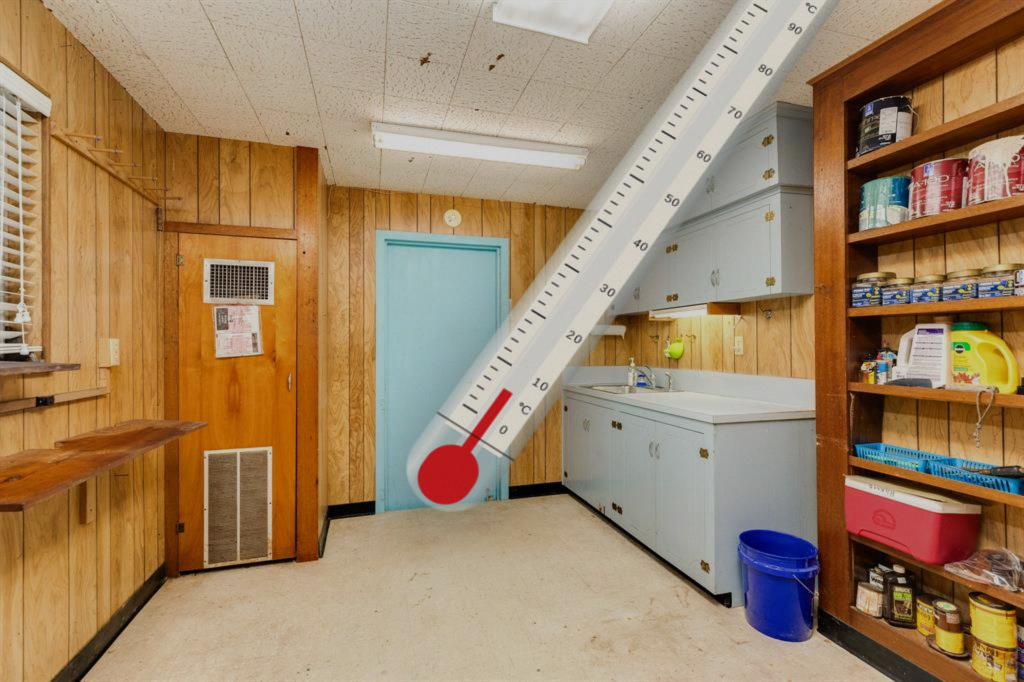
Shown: 6
